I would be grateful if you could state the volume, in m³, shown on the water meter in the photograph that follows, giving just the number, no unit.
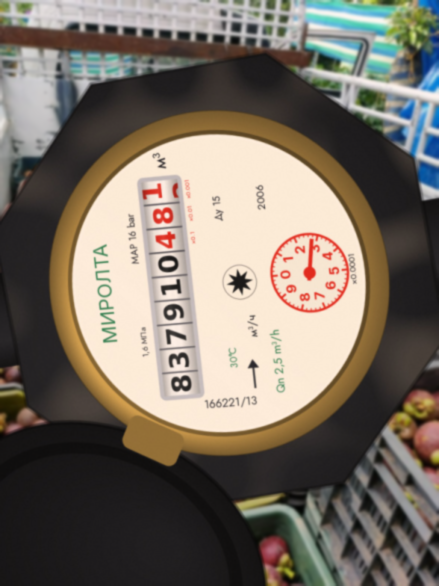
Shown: 837910.4812
